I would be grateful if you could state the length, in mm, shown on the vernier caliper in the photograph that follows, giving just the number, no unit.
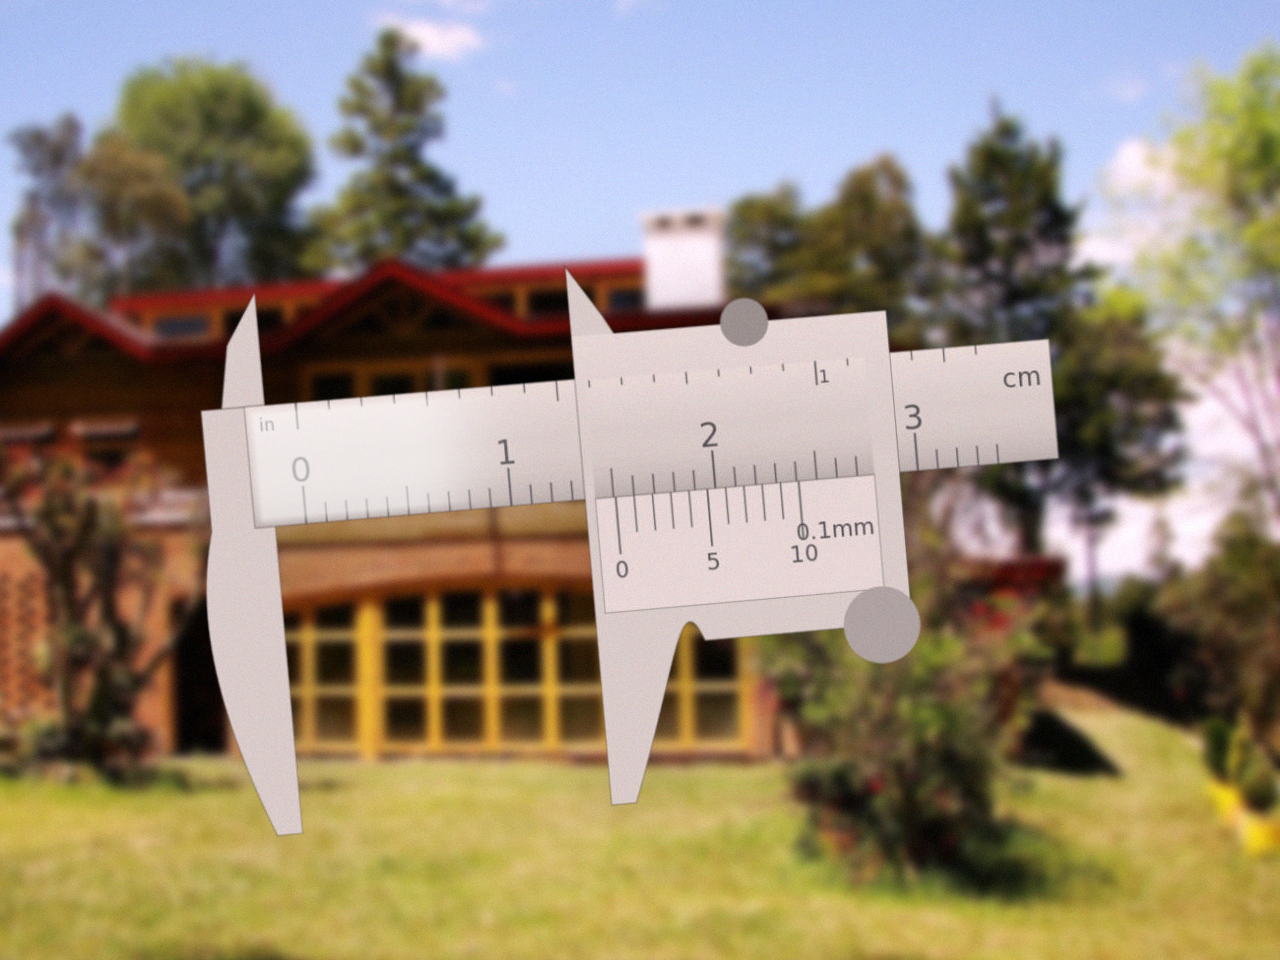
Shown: 15.1
